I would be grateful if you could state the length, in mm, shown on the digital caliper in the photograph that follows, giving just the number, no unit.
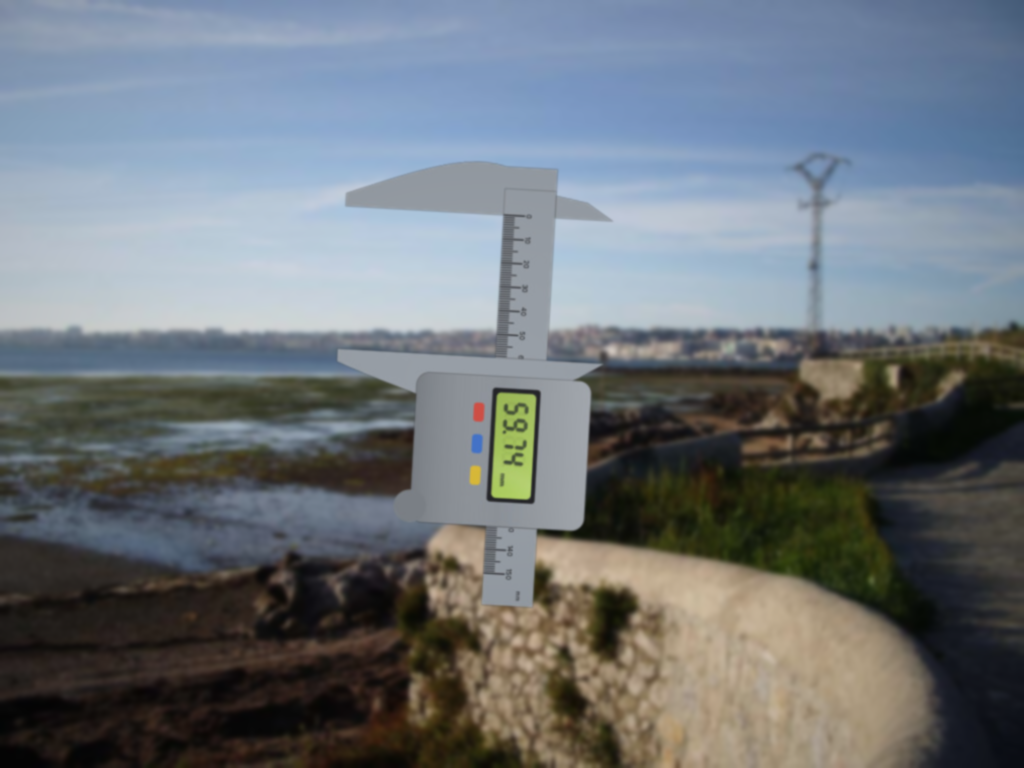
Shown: 59.74
